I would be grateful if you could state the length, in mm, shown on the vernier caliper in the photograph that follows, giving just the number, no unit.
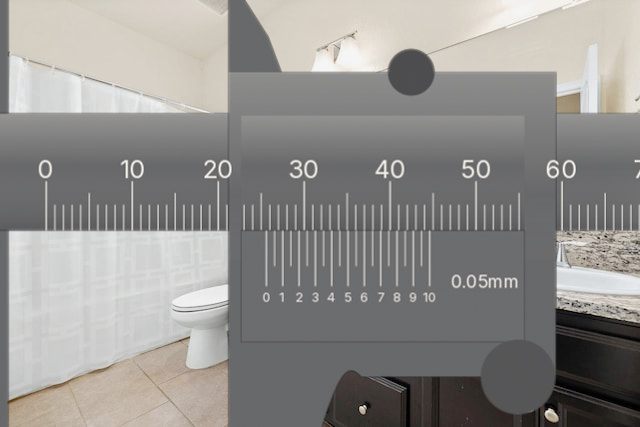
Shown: 25.6
